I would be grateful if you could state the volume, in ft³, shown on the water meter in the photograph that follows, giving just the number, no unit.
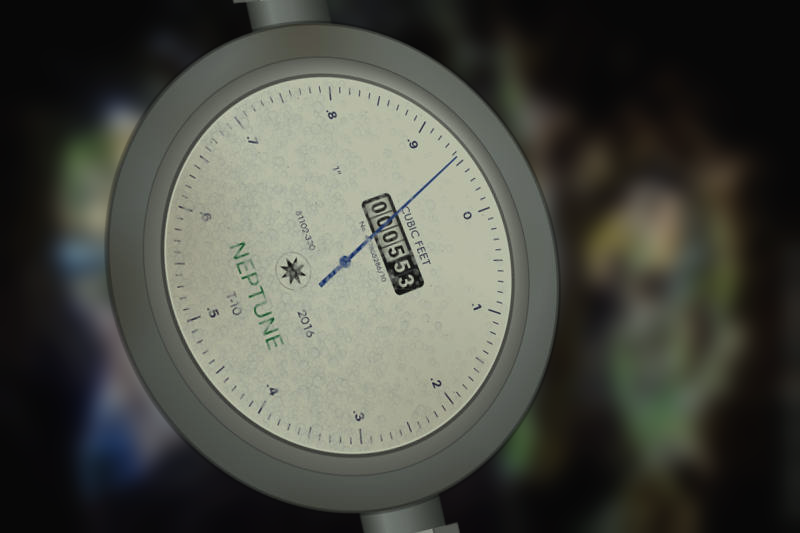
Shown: 552.94
